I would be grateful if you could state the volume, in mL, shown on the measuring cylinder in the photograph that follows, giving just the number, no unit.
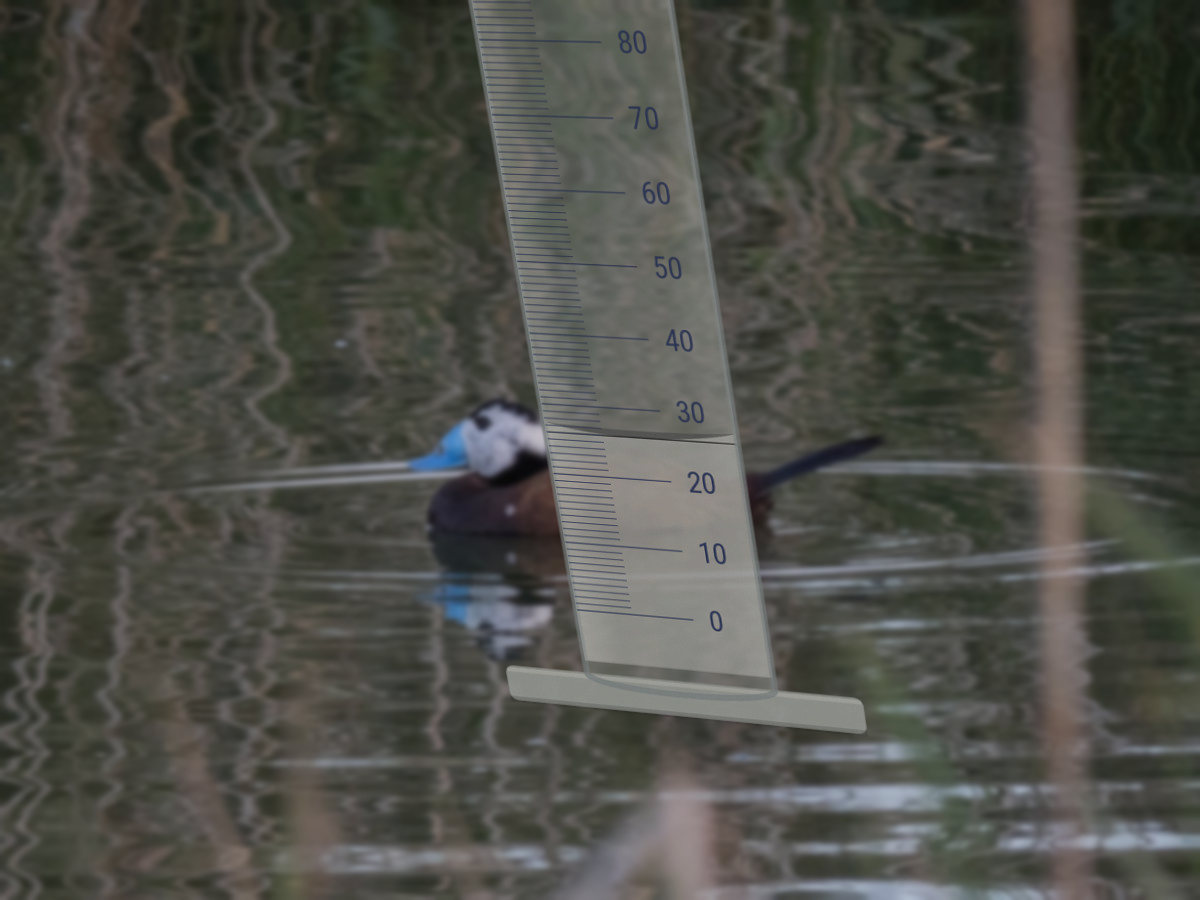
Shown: 26
